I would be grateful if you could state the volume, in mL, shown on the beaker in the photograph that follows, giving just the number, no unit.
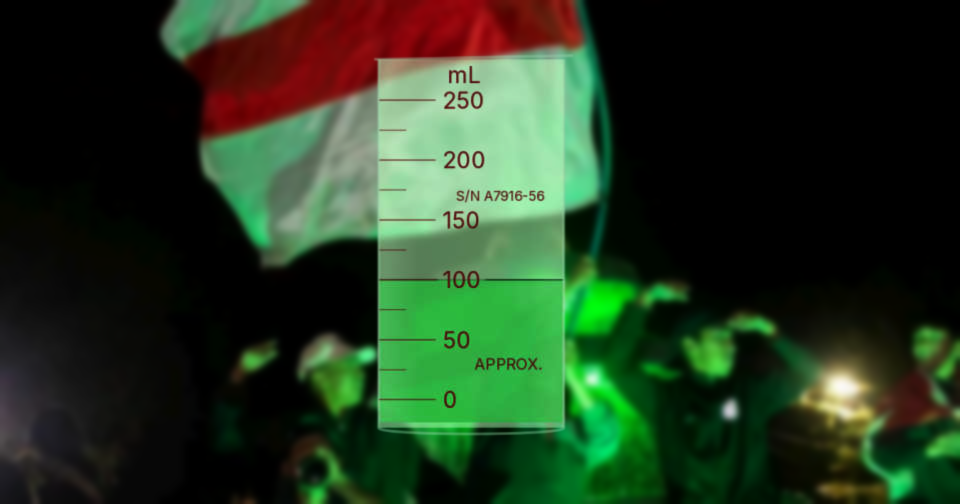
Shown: 100
